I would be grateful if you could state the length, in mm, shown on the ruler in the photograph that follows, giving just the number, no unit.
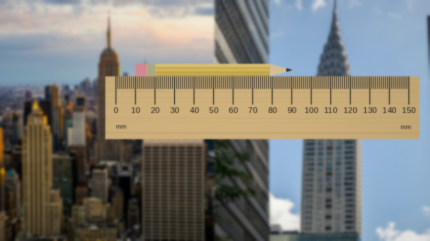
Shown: 80
